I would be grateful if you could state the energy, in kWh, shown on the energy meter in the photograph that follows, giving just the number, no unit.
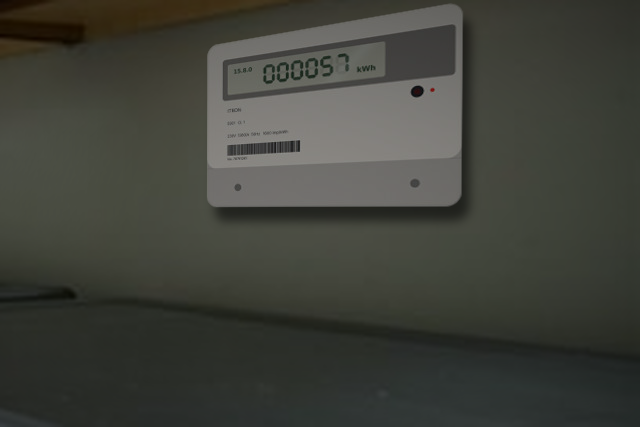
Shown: 57
